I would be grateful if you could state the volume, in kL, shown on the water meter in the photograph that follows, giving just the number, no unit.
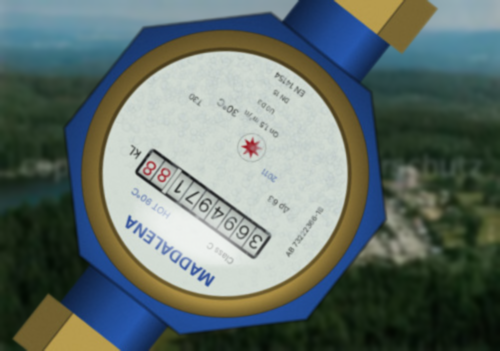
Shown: 3694971.88
